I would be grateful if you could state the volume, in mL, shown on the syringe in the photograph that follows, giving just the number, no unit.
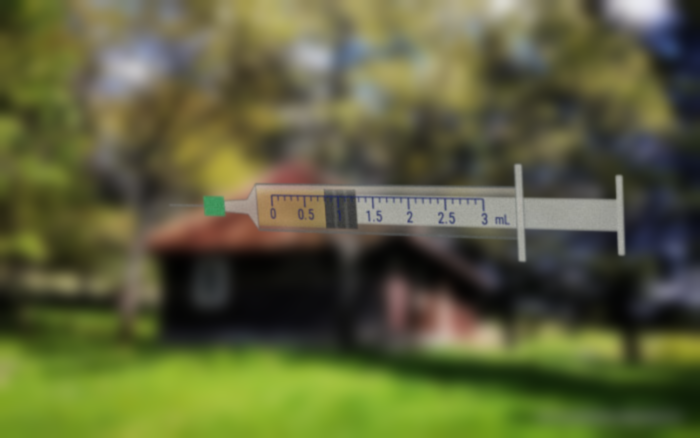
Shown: 0.8
